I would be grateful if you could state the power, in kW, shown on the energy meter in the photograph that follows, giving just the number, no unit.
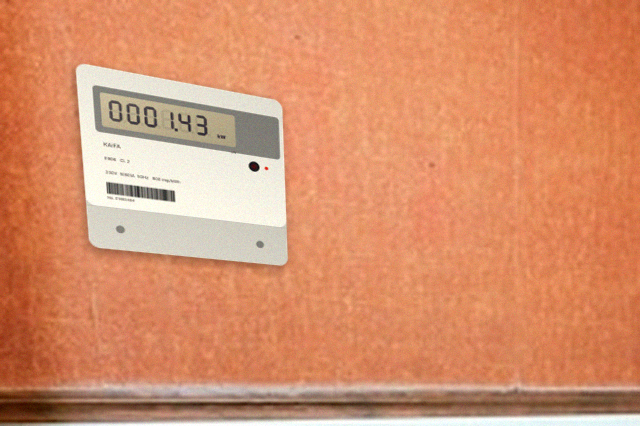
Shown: 1.43
